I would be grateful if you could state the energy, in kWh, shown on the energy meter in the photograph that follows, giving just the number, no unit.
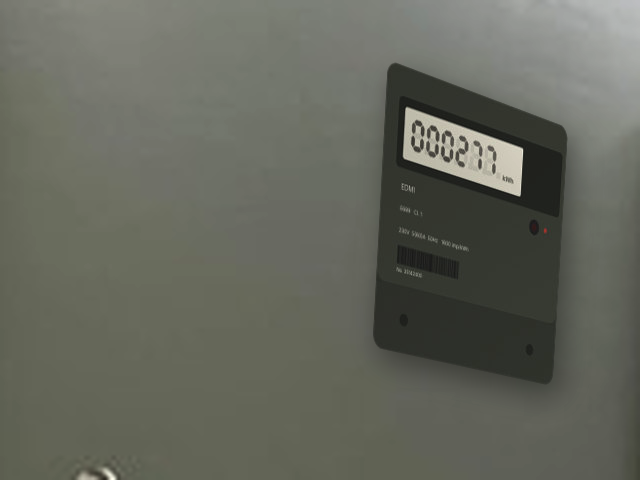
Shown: 277
